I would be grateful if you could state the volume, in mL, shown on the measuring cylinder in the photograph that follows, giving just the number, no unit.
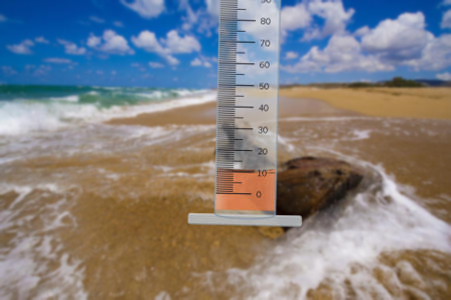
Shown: 10
